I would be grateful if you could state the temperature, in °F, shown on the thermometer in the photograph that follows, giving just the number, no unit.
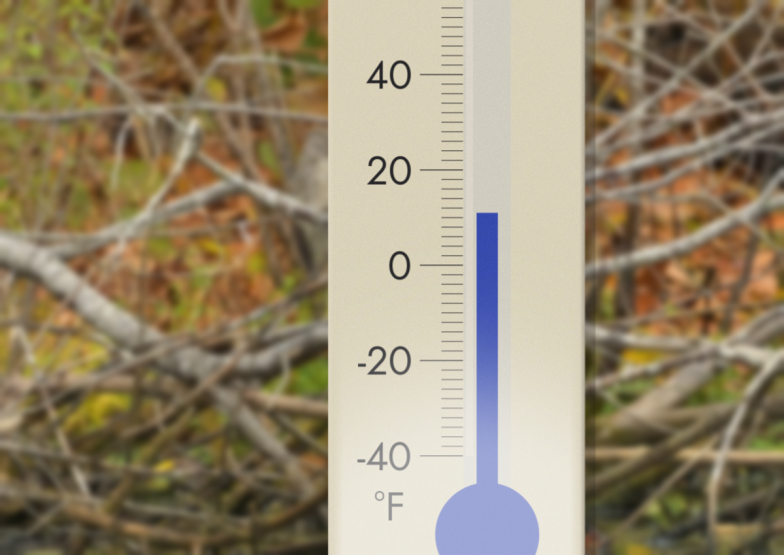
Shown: 11
